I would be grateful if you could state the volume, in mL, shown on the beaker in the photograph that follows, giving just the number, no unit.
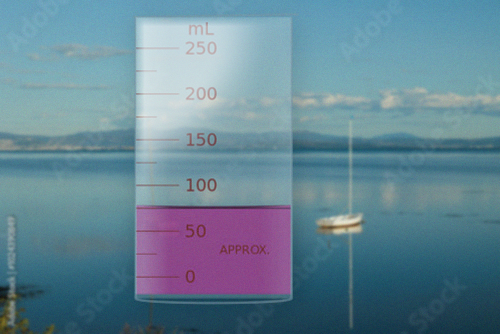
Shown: 75
